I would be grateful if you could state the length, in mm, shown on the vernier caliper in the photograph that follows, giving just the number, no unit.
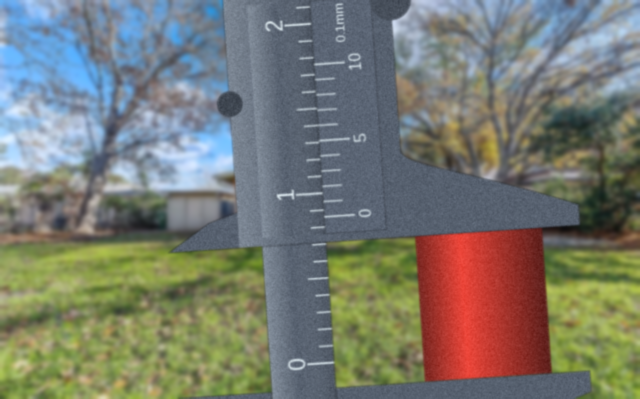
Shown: 8.6
